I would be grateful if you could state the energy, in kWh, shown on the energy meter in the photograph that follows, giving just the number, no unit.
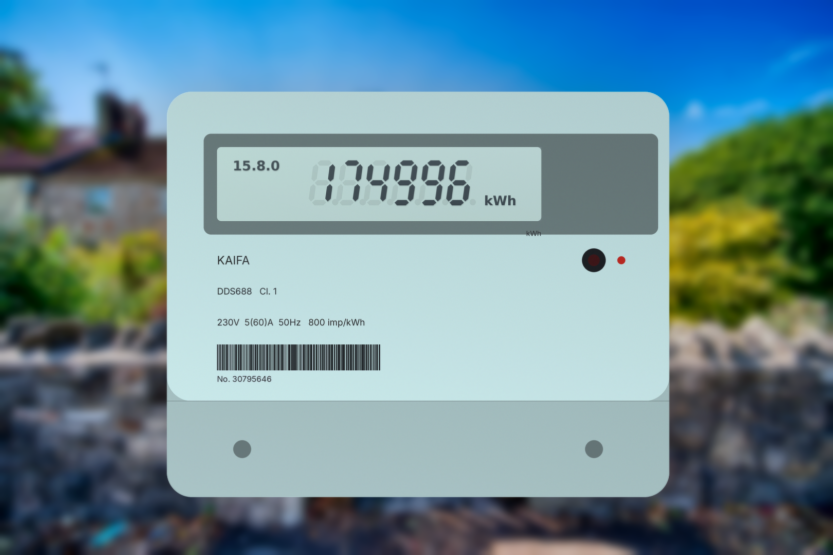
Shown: 174996
